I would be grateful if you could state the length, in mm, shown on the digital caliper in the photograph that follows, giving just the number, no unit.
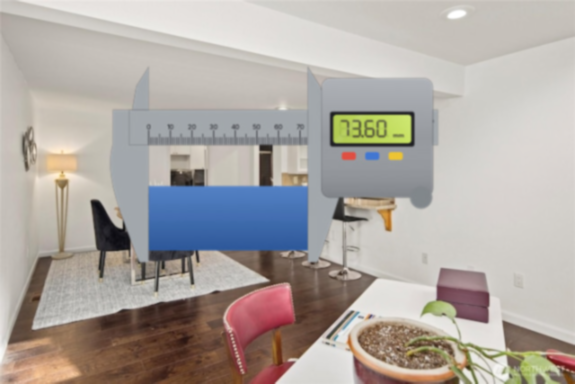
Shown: 73.60
